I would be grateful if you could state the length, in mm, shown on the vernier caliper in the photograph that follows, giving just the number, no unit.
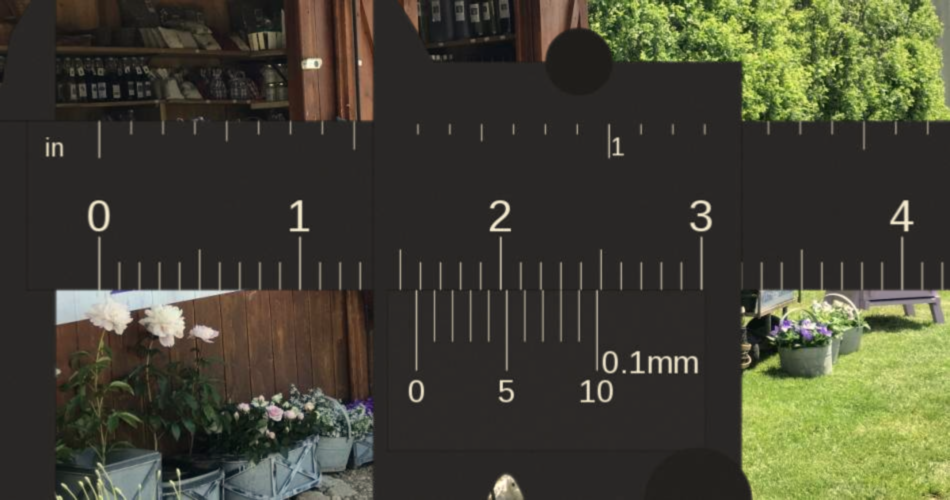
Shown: 15.8
